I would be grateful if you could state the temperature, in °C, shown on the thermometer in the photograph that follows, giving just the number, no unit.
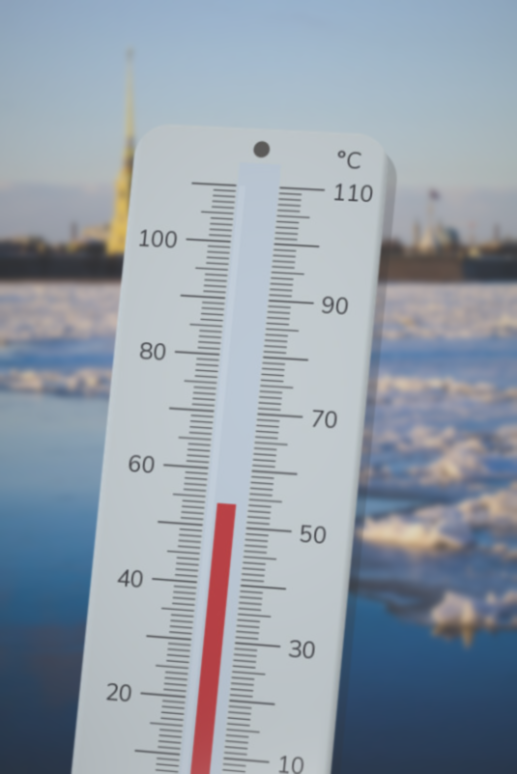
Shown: 54
